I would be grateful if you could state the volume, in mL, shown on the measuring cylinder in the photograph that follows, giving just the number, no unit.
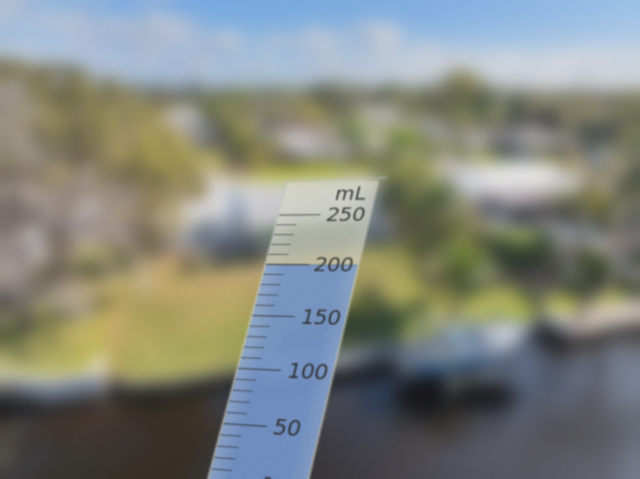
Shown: 200
